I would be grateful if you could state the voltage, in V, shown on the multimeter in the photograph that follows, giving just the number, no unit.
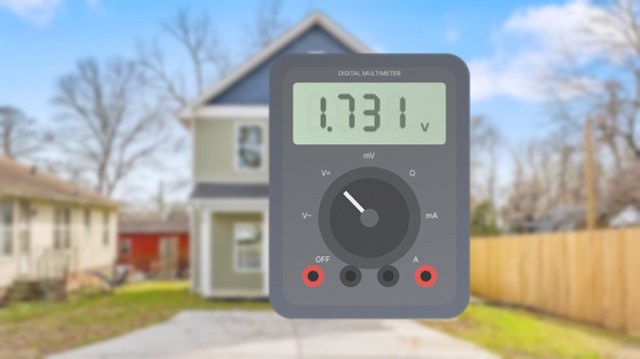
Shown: 1.731
